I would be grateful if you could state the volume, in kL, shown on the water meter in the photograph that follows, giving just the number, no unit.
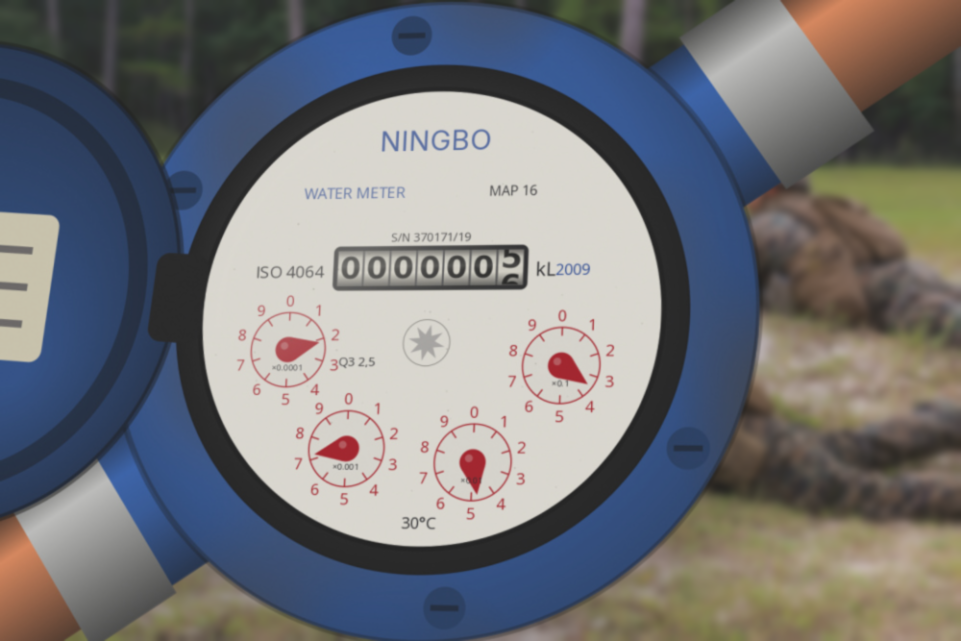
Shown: 5.3472
